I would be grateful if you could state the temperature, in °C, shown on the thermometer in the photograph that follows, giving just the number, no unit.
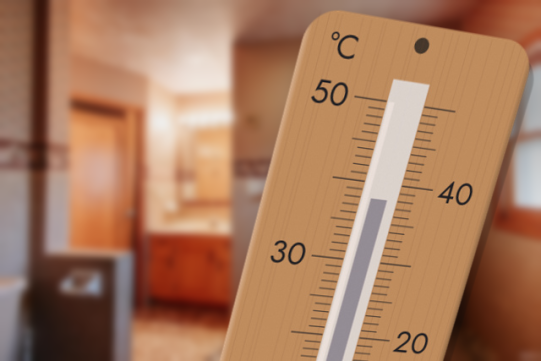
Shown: 38
